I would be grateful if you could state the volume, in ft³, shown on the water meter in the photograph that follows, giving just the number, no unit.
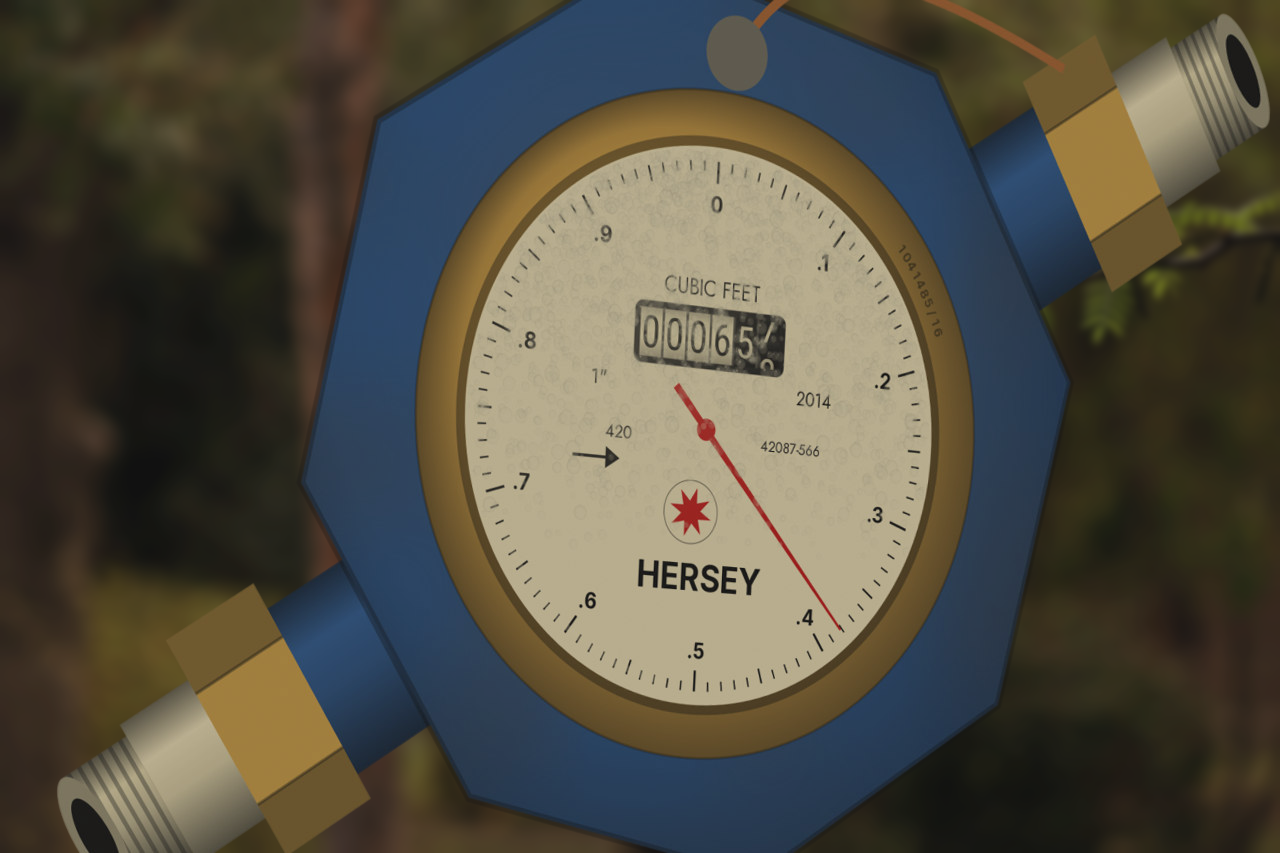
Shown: 657.38
